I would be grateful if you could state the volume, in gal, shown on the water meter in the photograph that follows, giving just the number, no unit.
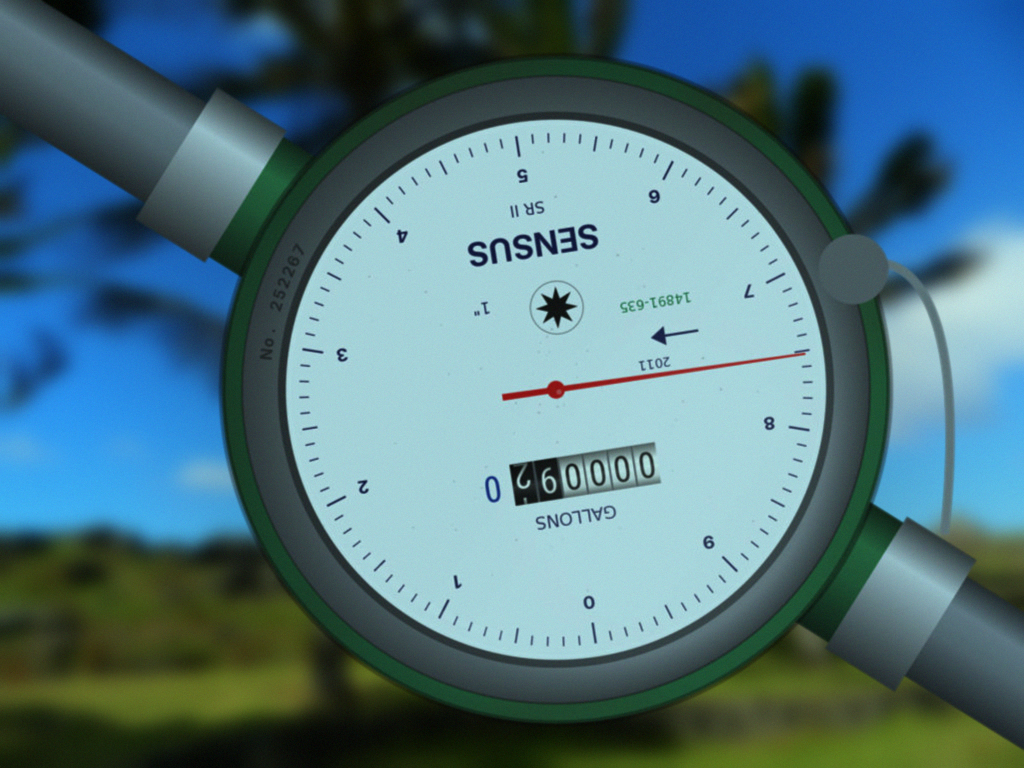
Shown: 917.5
